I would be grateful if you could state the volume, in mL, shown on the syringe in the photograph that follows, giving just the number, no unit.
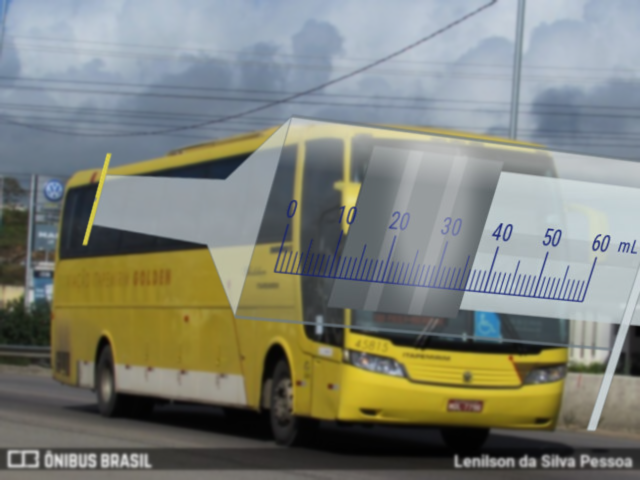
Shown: 11
